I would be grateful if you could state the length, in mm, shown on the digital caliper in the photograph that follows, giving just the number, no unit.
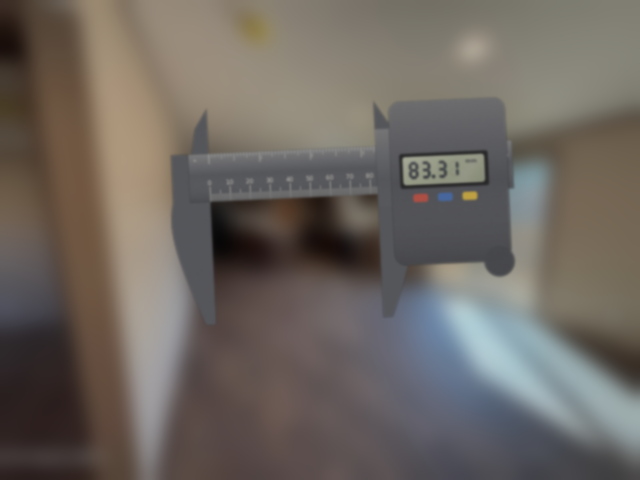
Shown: 83.31
